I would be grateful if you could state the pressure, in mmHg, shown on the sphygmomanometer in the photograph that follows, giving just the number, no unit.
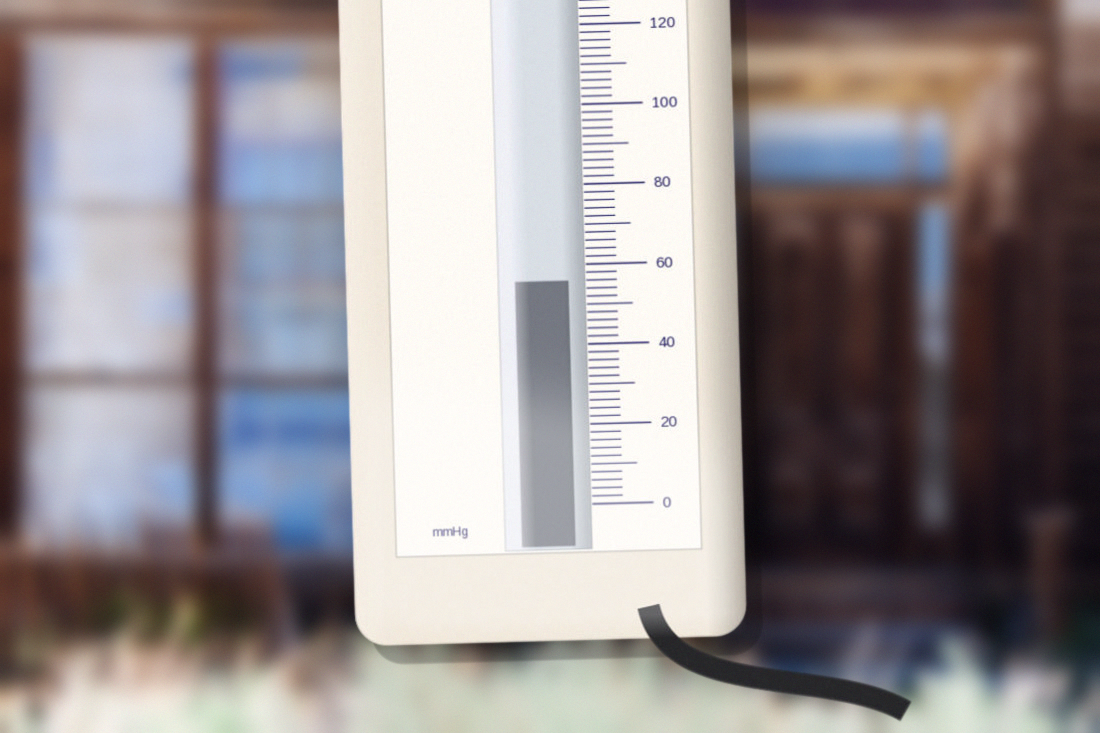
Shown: 56
